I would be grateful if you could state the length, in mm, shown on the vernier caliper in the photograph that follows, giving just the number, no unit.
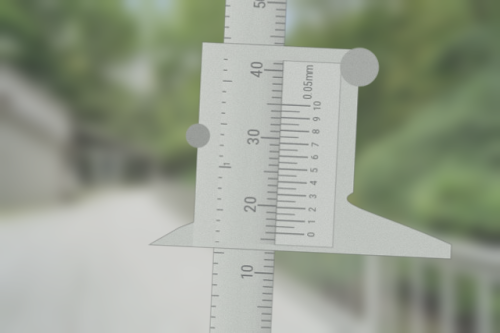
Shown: 16.0
